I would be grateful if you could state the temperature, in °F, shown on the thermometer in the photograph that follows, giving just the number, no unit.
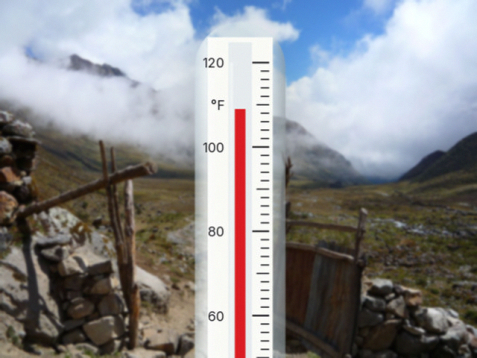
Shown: 109
